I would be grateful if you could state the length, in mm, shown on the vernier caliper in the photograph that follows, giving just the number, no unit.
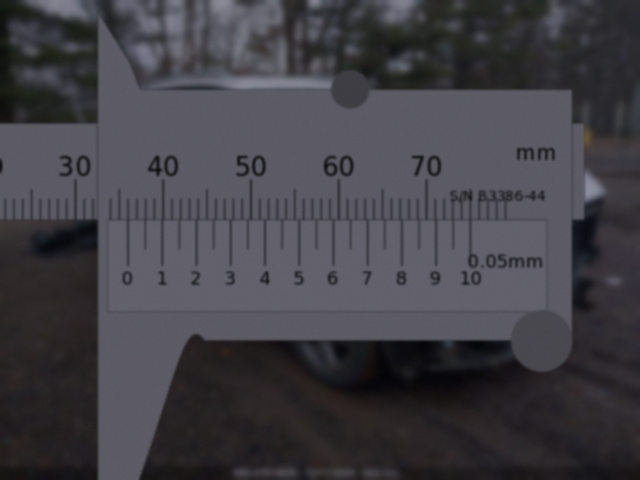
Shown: 36.0
